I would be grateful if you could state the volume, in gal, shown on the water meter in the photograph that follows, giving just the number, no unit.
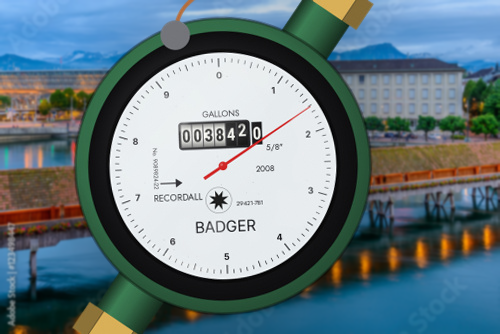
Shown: 38421.6
